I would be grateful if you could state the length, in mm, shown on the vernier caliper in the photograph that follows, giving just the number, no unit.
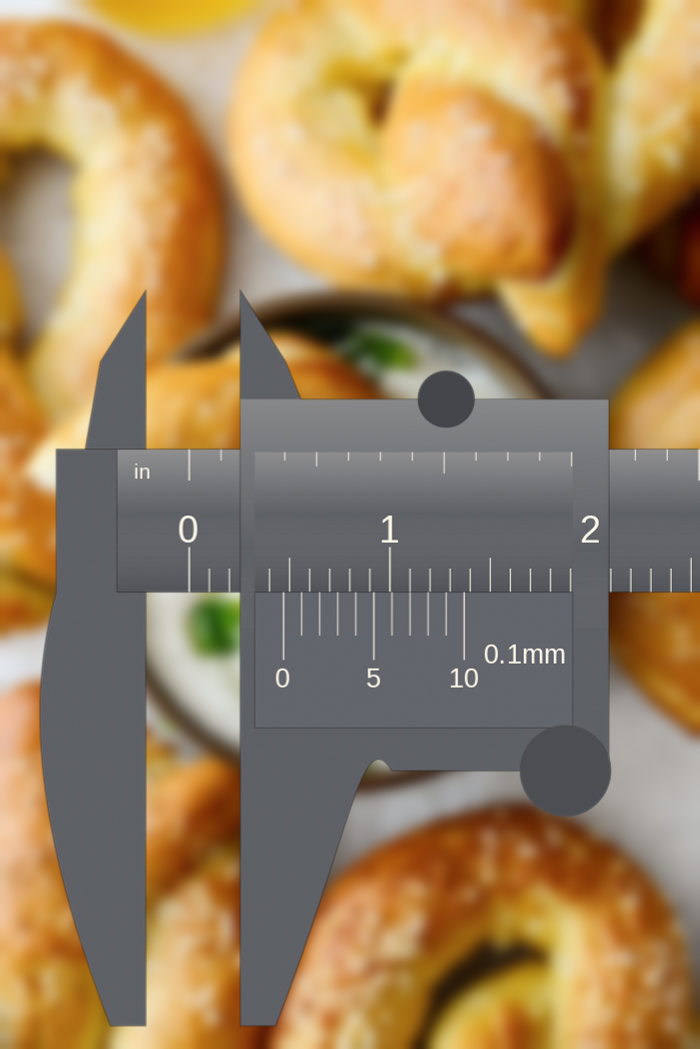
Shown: 4.7
